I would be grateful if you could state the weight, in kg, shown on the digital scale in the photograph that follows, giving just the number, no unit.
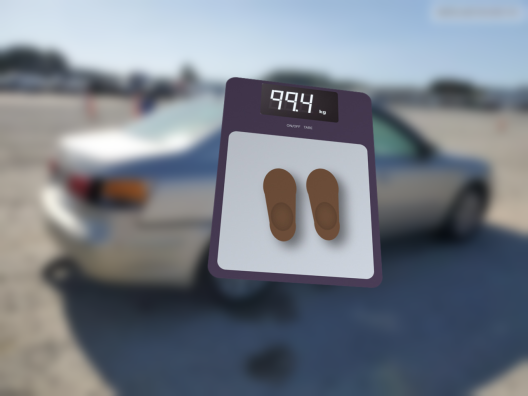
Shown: 99.4
